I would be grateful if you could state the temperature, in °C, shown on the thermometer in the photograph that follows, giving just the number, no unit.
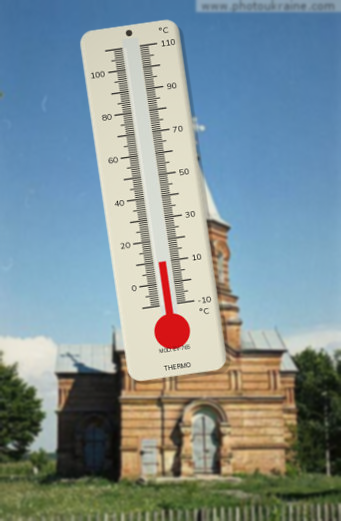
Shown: 10
